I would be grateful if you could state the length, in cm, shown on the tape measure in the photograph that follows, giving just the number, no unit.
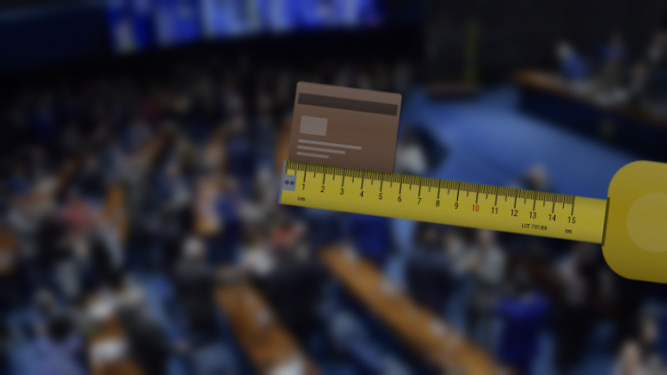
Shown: 5.5
